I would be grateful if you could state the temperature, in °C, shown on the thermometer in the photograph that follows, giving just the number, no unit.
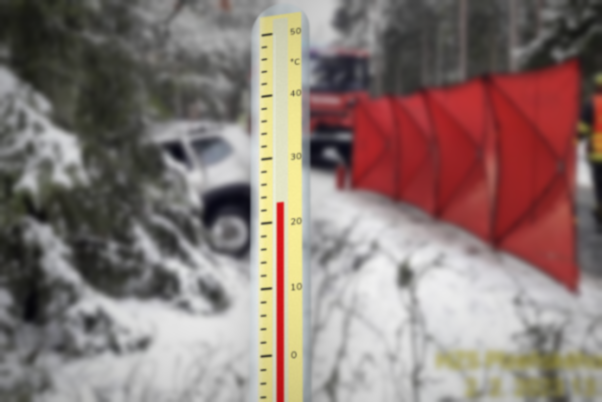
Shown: 23
